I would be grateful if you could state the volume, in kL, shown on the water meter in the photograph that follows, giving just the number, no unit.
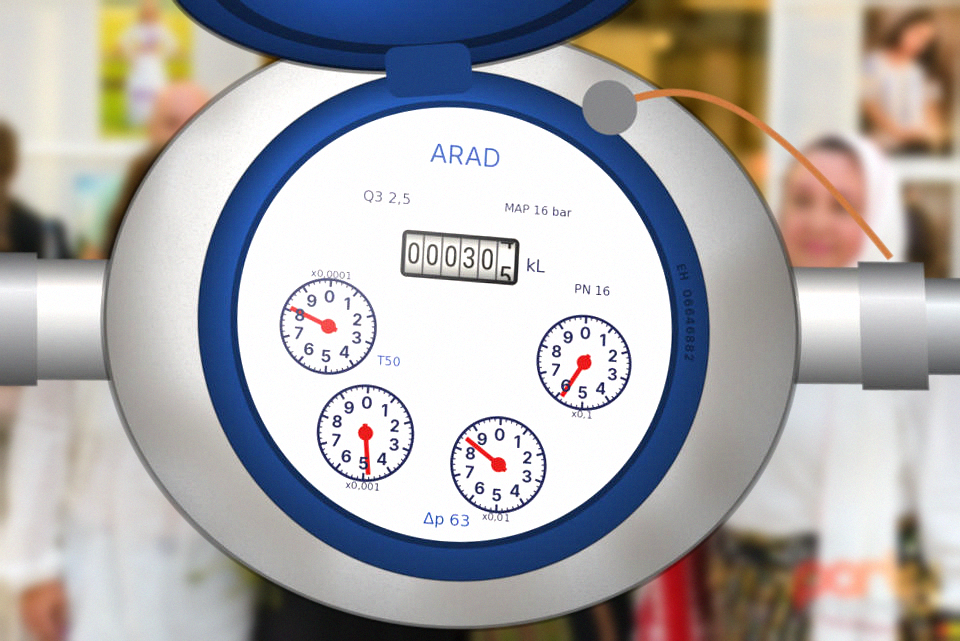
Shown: 304.5848
